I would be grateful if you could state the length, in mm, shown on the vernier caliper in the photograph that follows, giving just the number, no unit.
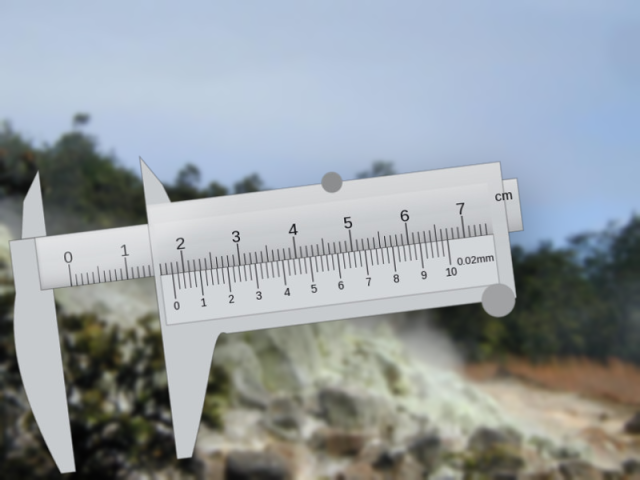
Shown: 18.0
